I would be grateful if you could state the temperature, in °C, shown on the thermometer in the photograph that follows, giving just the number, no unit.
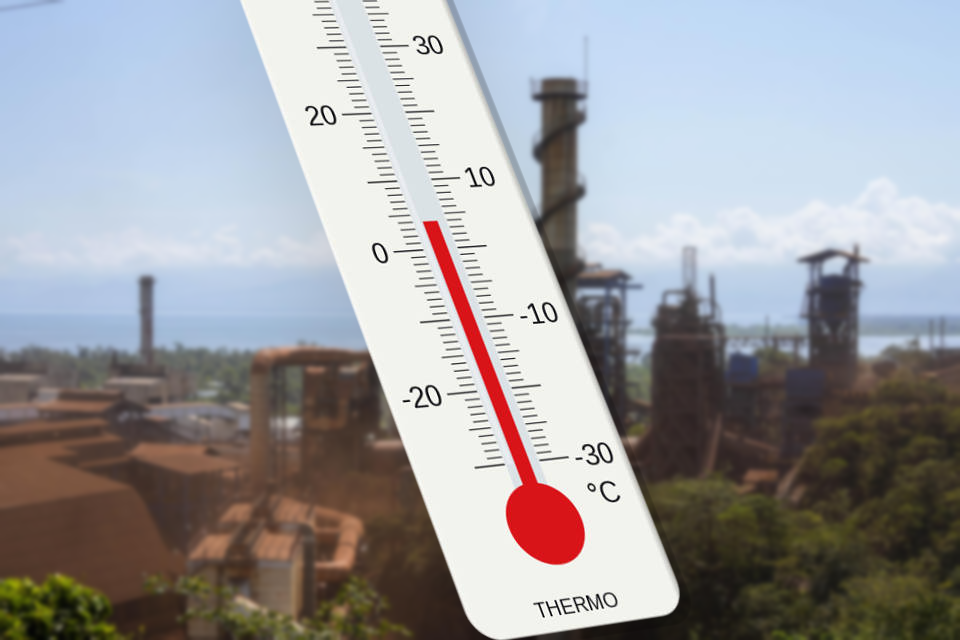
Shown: 4
